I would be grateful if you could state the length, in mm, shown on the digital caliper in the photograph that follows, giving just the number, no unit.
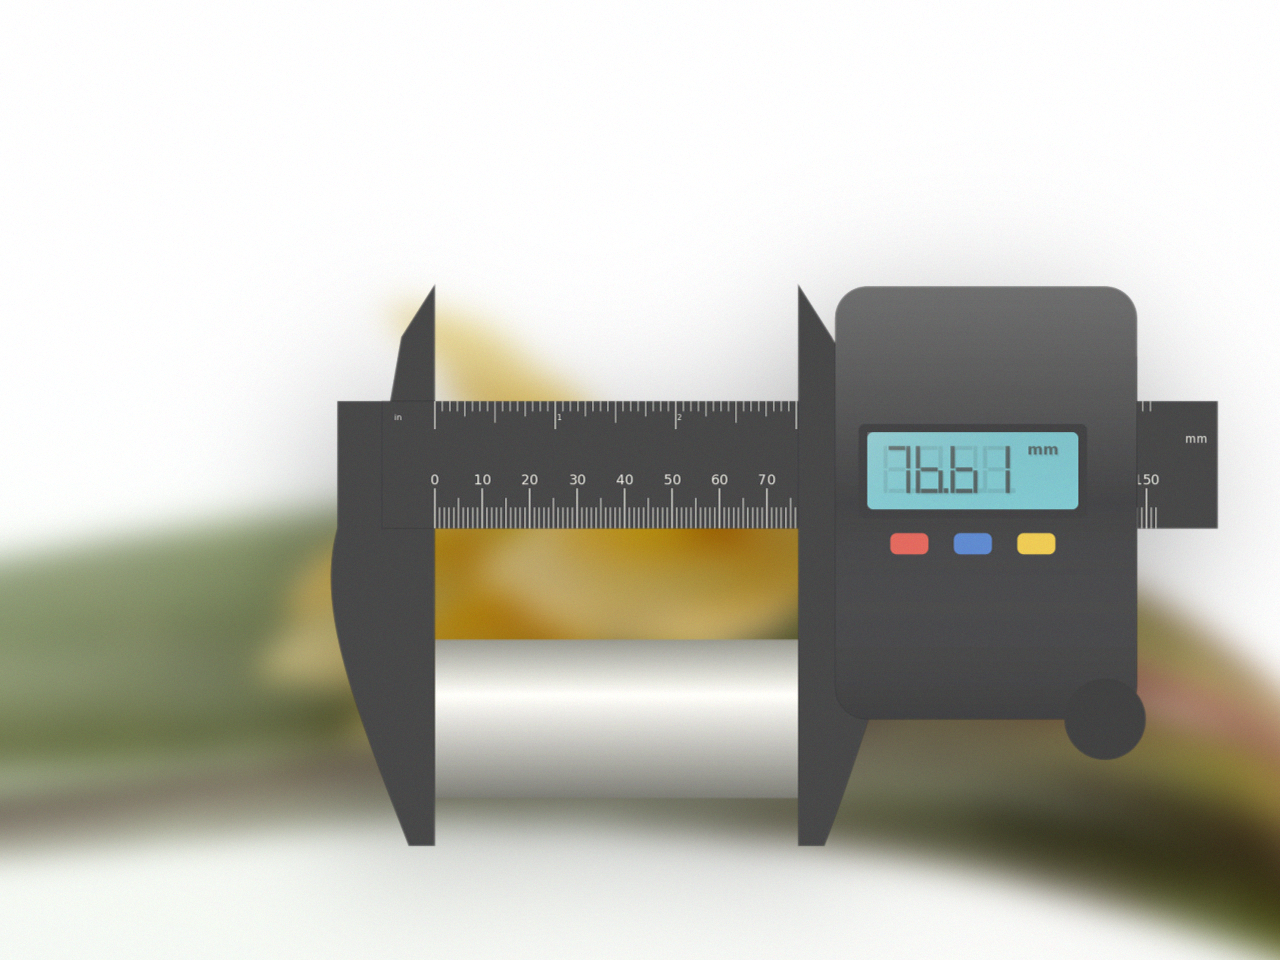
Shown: 76.61
